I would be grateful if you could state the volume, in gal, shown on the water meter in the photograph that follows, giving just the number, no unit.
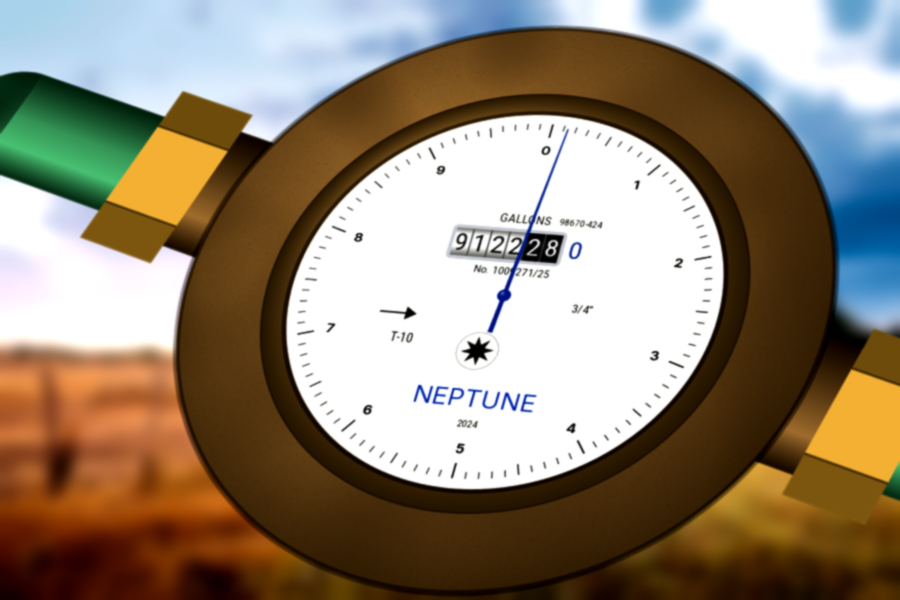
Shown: 9122280.1
